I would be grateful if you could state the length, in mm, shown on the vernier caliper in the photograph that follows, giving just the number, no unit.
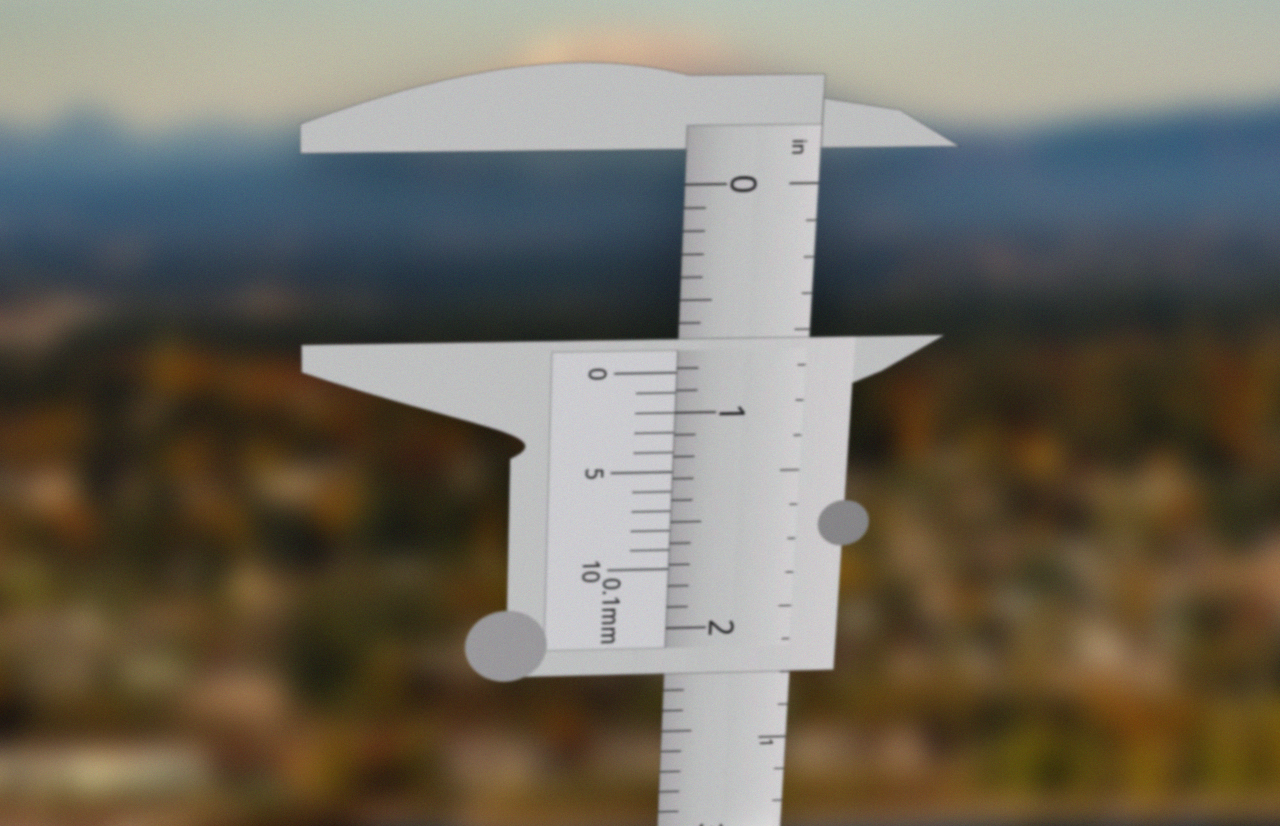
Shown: 8.2
